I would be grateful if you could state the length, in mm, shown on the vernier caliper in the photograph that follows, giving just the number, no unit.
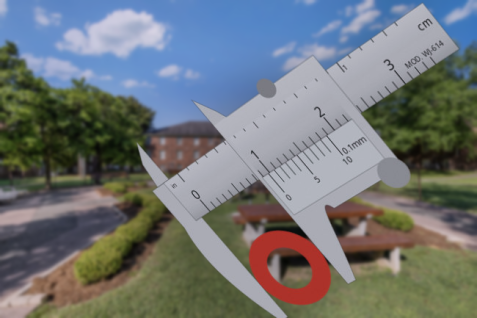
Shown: 9.8
